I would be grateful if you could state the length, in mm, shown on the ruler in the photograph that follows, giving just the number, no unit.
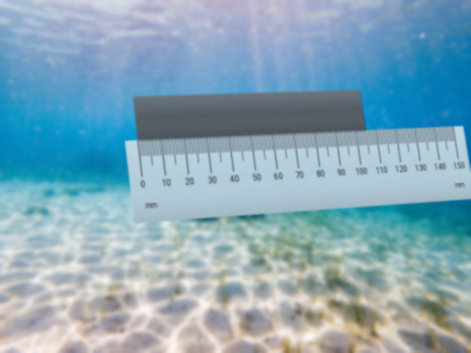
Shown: 105
